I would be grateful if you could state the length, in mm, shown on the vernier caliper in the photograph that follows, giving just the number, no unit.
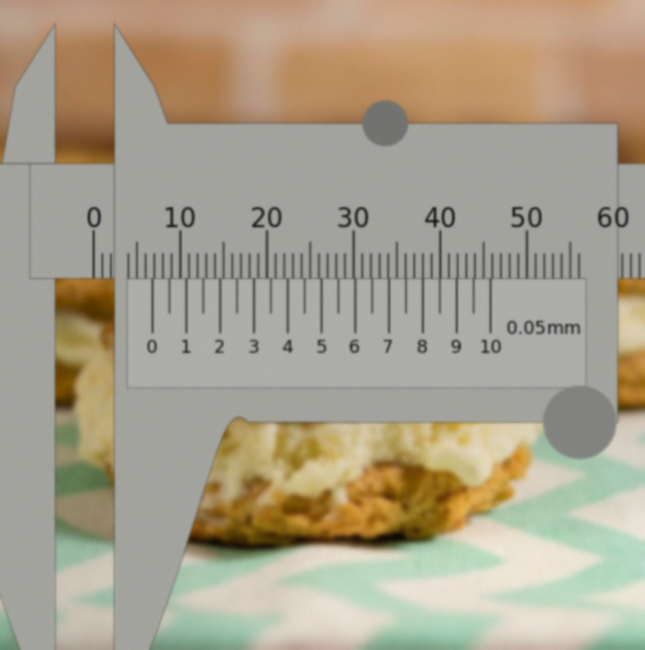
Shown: 6.8
